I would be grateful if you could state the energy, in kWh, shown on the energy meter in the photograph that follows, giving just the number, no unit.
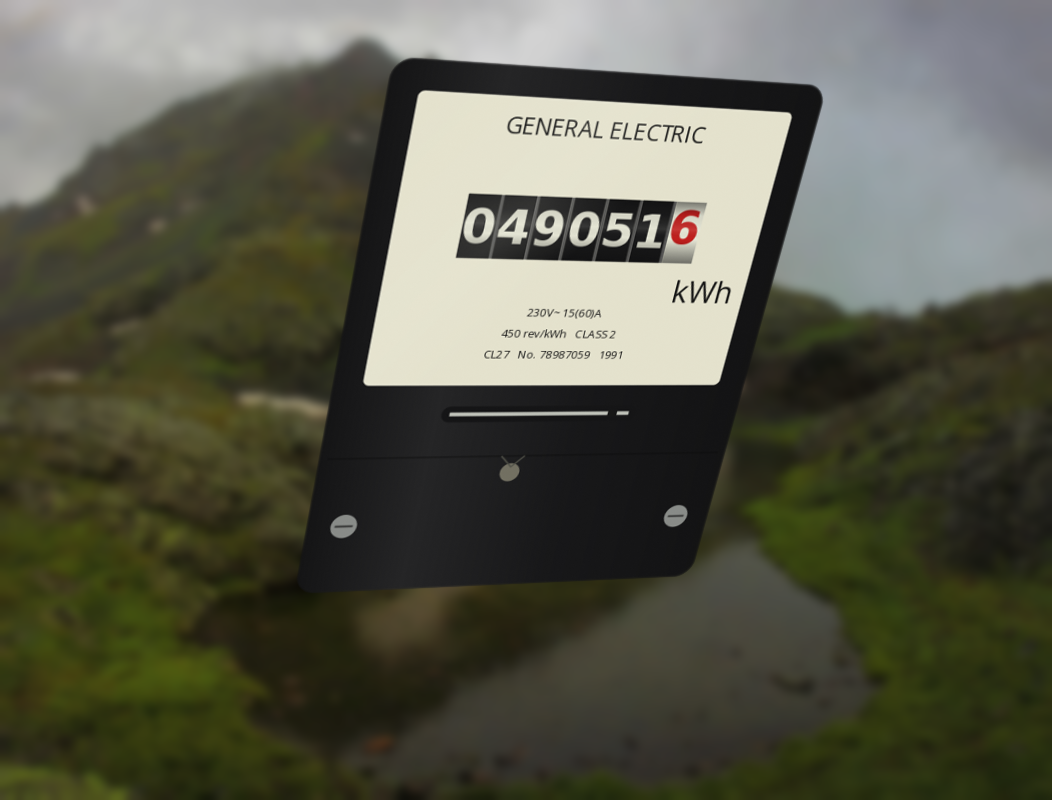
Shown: 49051.6
